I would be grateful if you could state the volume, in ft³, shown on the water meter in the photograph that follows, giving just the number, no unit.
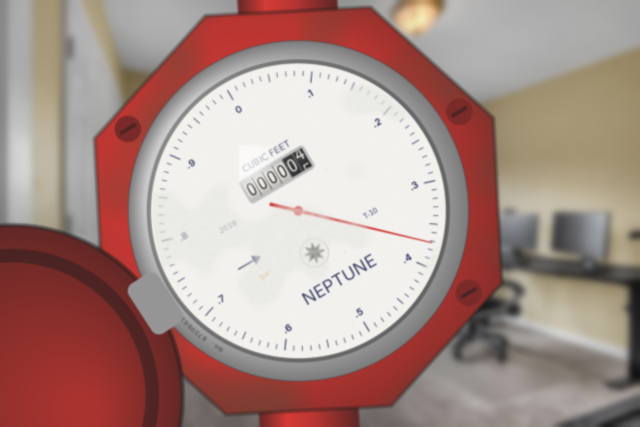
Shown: 4.37
